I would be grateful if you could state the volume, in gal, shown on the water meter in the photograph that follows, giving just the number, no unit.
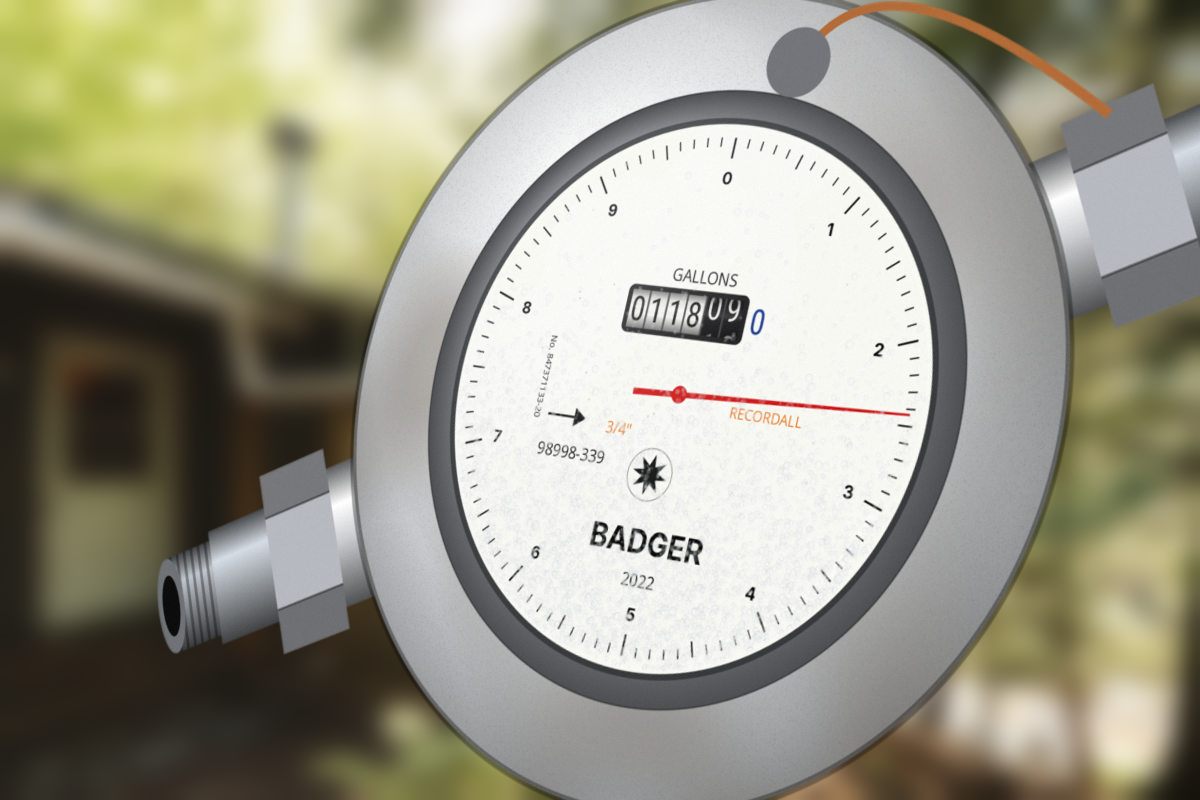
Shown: 118092.4
